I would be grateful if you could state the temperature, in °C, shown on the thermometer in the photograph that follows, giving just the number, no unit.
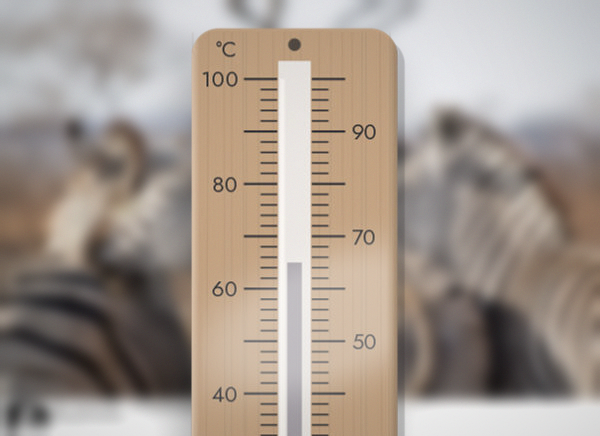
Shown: 65
